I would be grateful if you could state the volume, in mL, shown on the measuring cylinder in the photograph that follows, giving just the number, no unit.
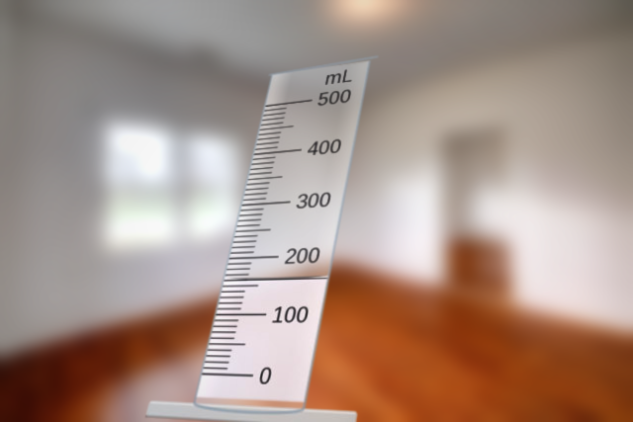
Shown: 160
